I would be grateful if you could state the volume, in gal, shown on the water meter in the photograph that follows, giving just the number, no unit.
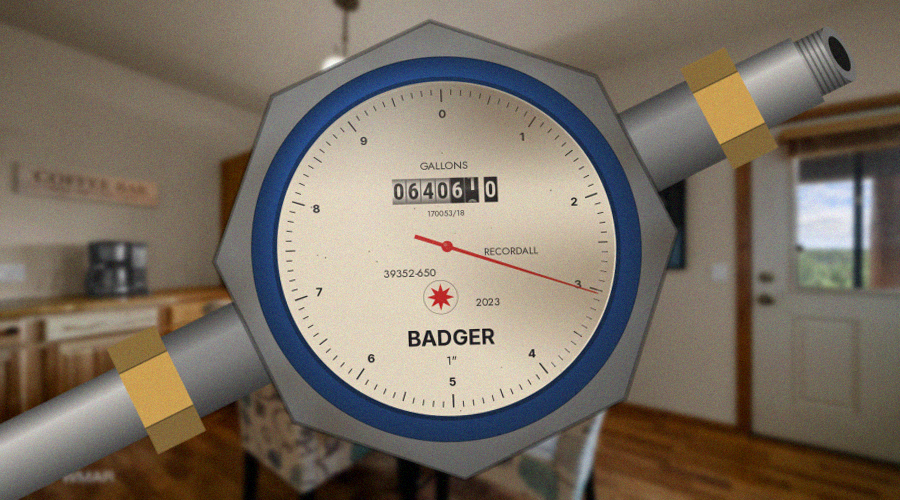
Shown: 640613.0
